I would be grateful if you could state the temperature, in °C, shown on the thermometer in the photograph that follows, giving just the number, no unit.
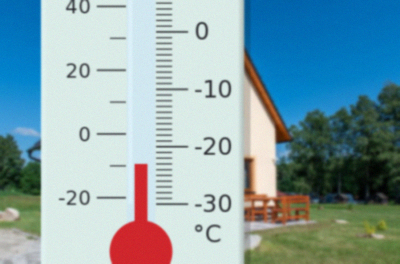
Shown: -23
